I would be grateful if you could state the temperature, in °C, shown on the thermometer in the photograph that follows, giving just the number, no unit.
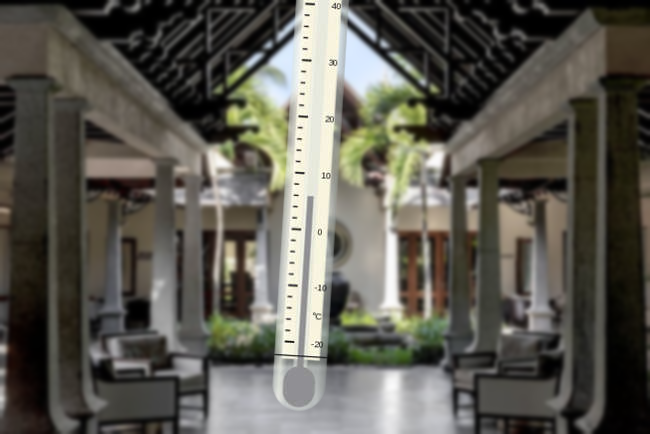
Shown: 6
